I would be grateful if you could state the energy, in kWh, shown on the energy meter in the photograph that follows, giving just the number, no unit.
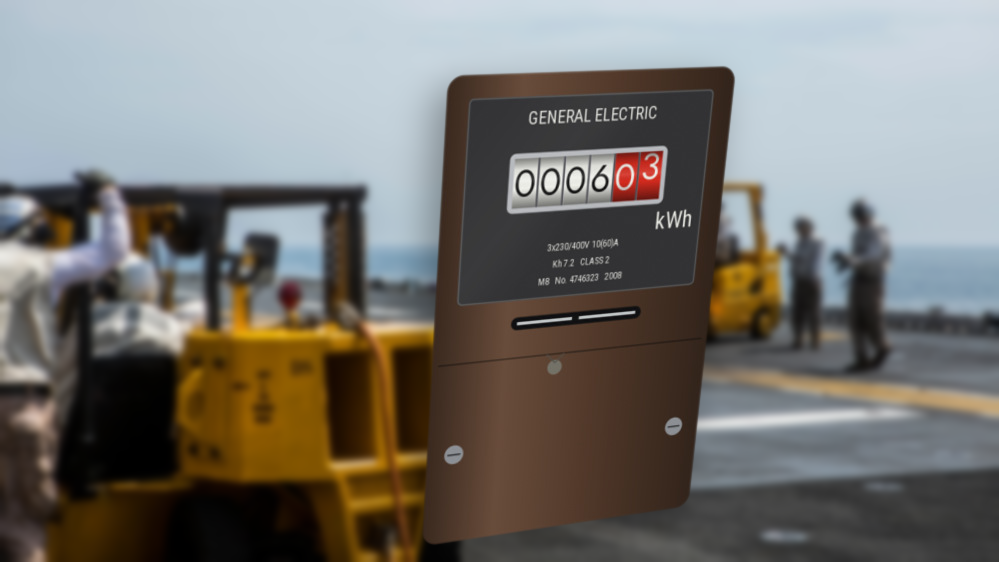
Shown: 6.03
